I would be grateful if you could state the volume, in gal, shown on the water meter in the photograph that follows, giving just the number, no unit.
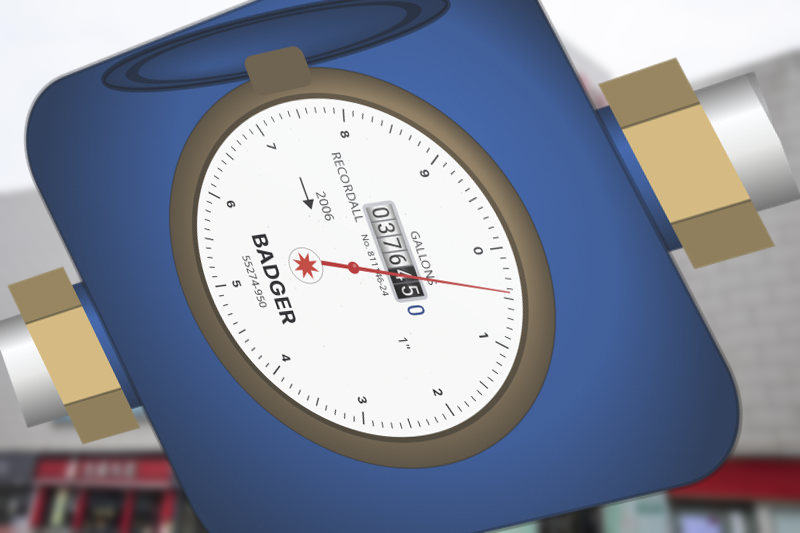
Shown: 376450.4
